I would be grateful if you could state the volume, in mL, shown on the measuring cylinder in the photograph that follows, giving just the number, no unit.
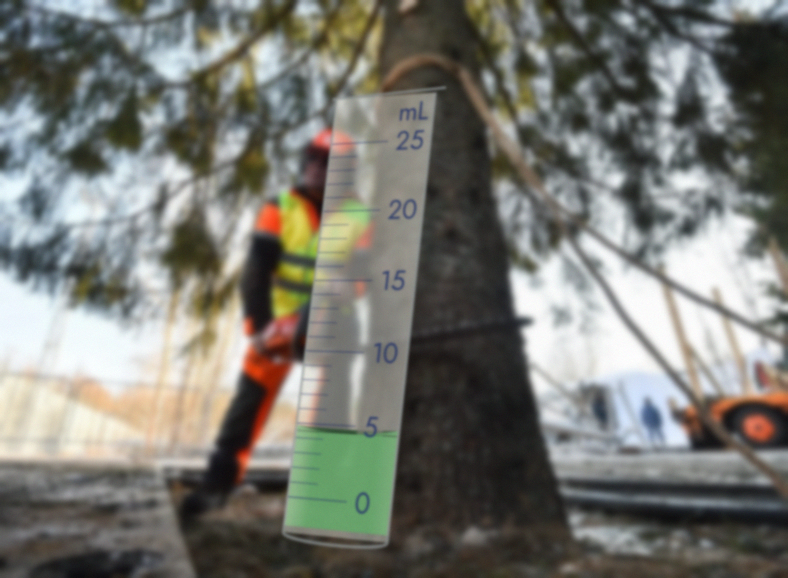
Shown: 4.5
